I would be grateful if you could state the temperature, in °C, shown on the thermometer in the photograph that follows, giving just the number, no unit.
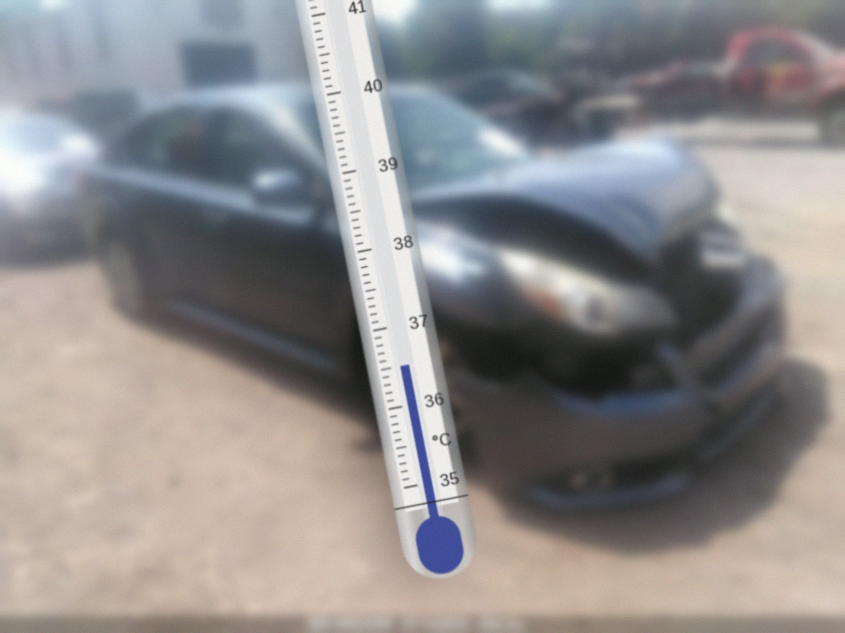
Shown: 36.5
